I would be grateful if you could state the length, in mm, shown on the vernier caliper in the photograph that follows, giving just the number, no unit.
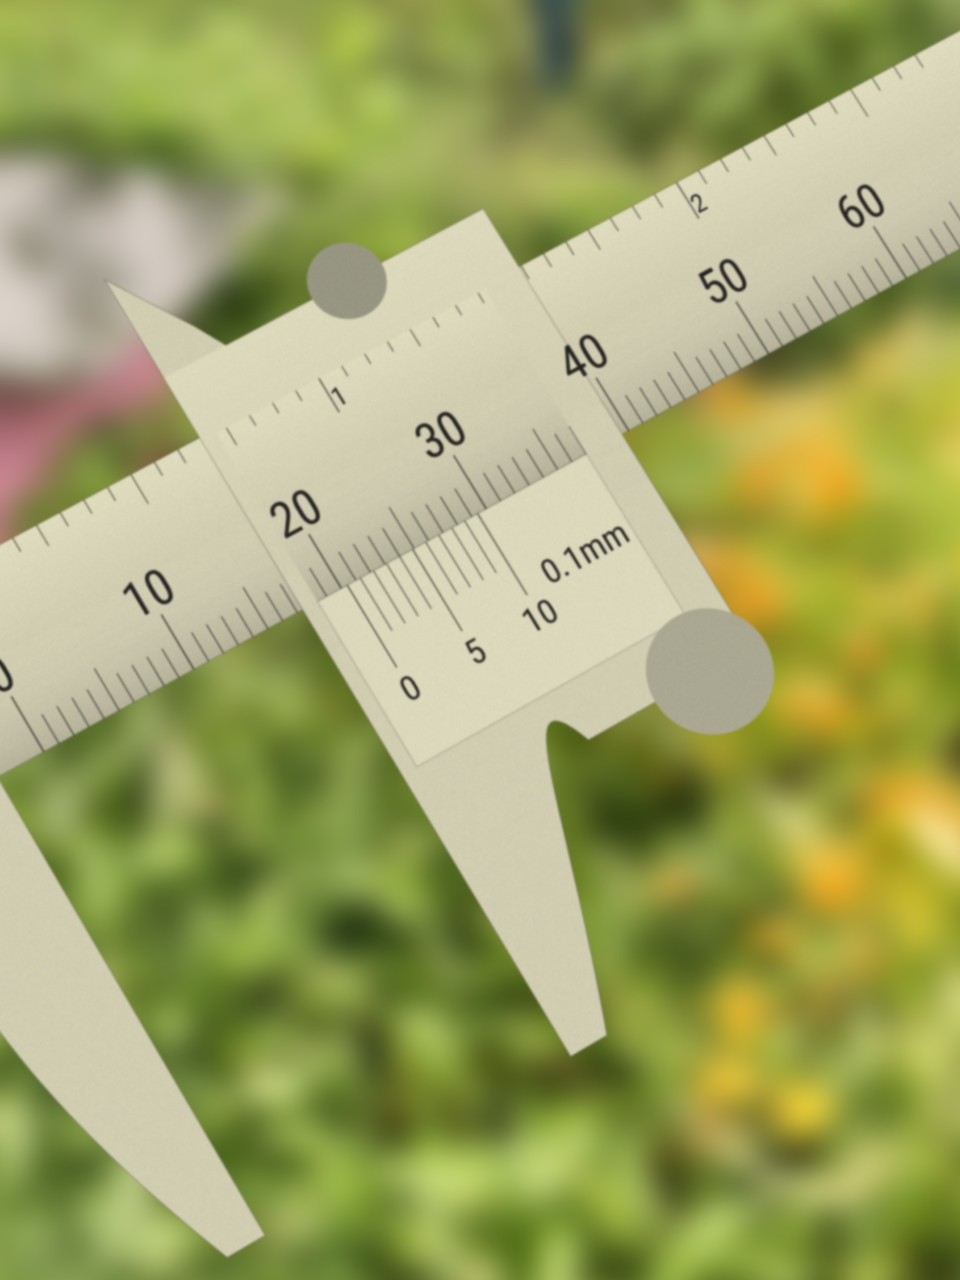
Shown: 20.4
